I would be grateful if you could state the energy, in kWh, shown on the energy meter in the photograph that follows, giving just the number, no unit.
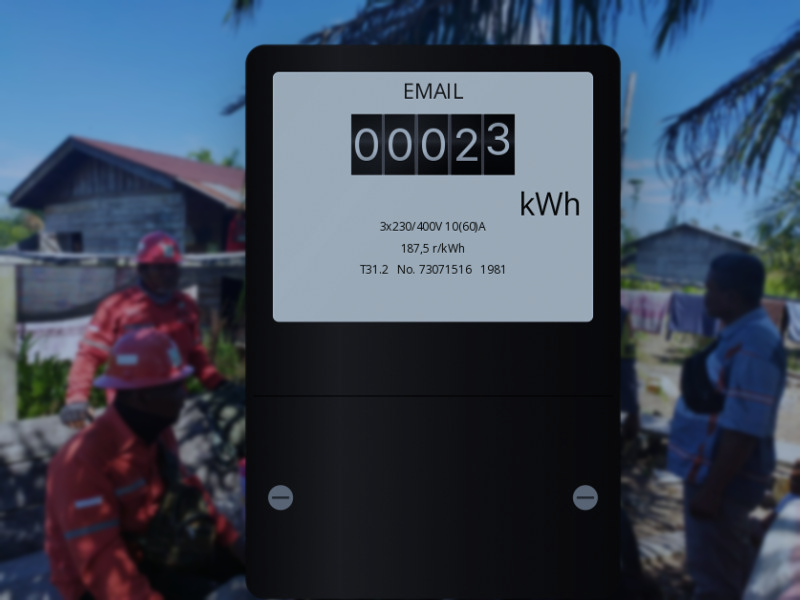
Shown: 23
